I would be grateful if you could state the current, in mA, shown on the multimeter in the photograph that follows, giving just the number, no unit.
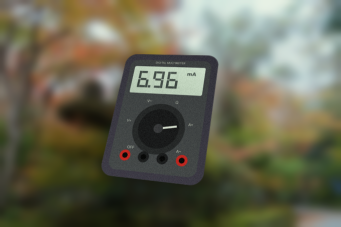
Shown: 6.96
